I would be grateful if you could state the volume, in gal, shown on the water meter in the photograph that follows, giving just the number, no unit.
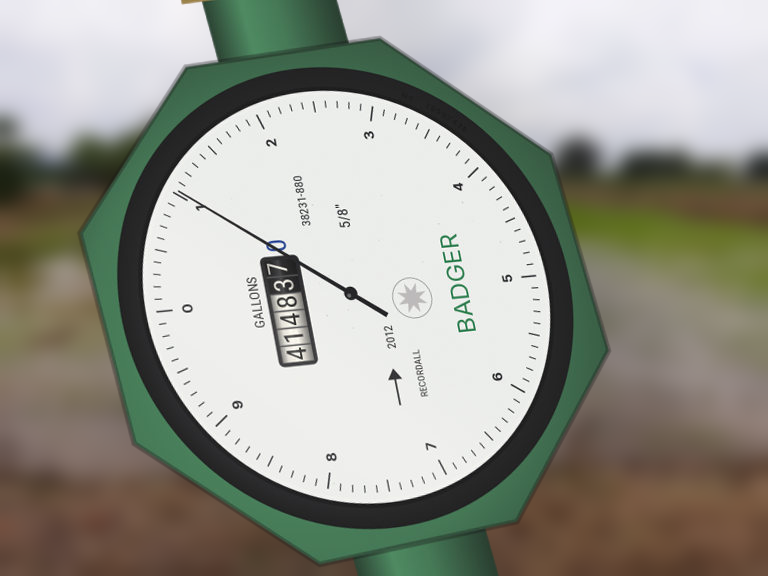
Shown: 4148371.0
